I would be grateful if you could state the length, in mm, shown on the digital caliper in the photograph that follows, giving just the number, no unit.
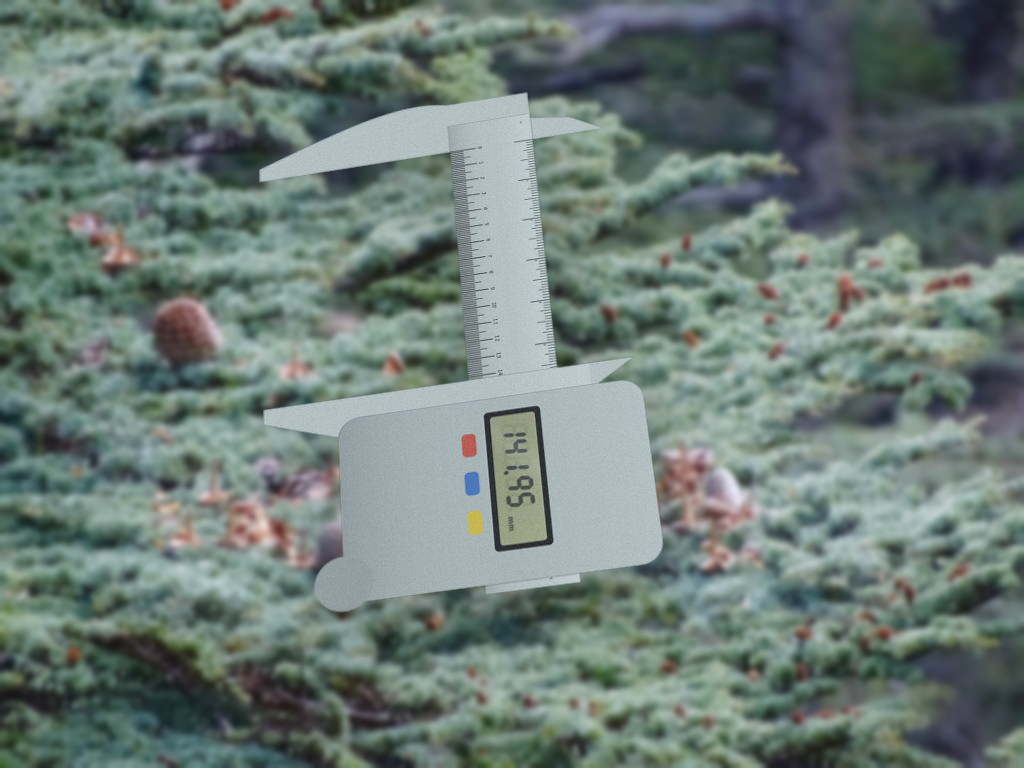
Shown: 141.95
